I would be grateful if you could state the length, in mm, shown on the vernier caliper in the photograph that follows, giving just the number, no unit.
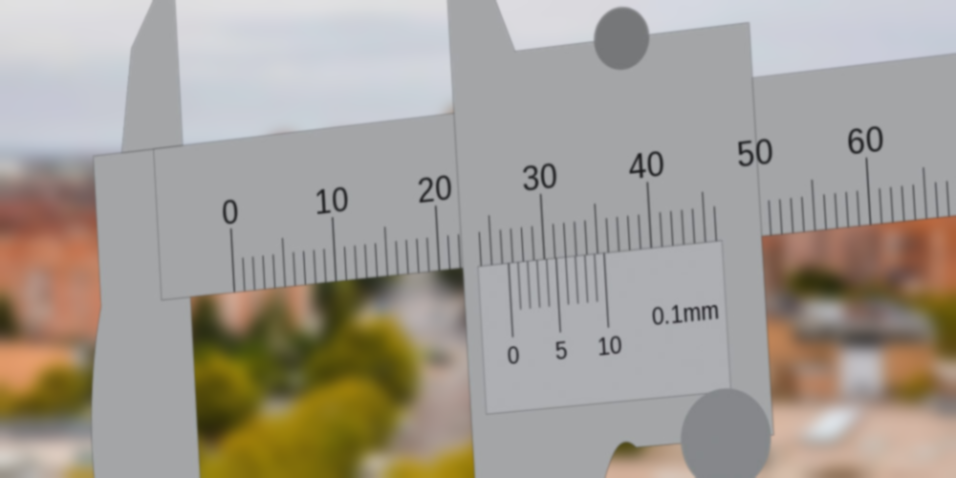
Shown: 26.6
